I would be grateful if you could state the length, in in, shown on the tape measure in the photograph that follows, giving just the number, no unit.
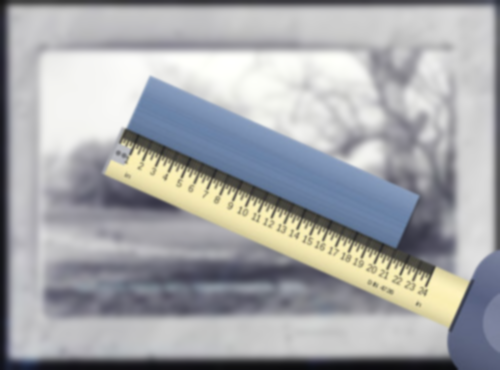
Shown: 21
